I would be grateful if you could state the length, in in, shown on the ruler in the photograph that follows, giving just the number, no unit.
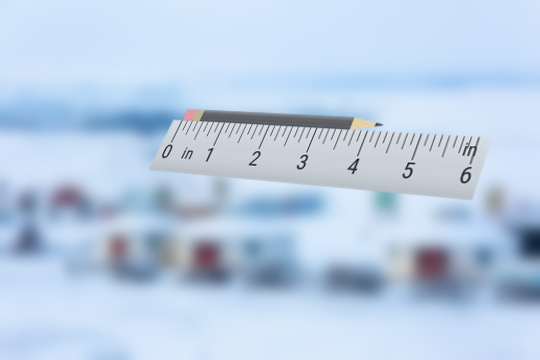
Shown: 4.25
